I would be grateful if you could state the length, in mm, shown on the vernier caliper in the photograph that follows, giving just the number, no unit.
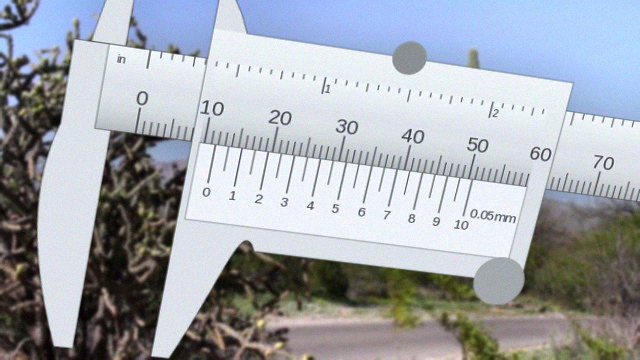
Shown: 11.6
